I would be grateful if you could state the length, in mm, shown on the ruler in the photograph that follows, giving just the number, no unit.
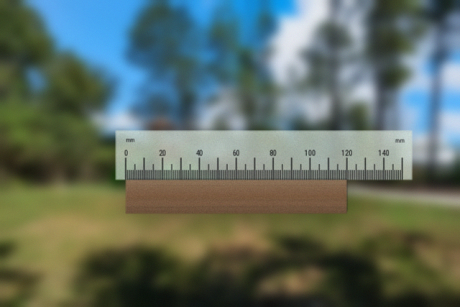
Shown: 120
